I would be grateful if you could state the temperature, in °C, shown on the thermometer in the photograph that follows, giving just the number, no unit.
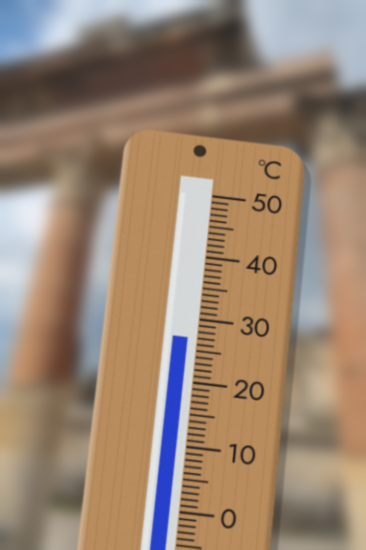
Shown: 27
